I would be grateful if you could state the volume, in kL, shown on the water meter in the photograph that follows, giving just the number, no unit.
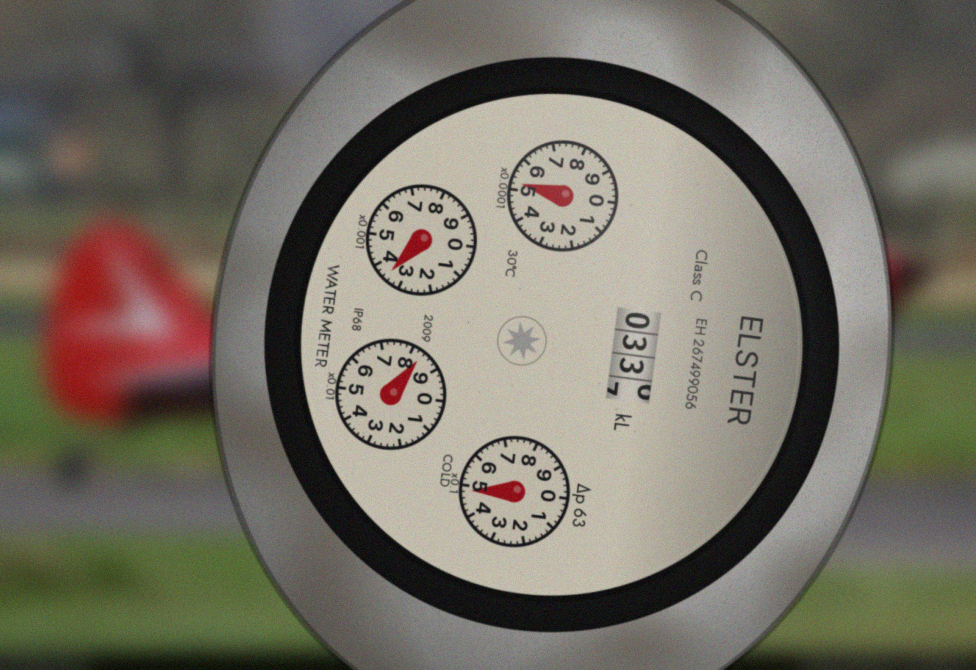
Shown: 336.4835
